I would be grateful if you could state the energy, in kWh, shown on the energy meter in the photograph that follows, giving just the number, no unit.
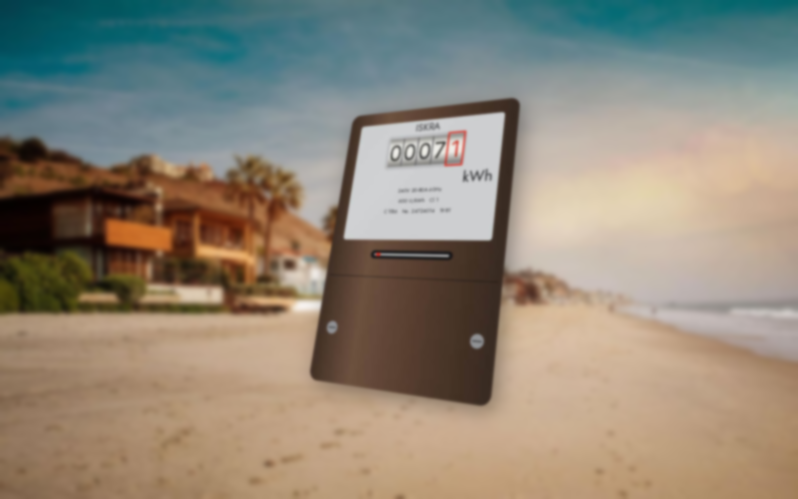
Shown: 7.1
